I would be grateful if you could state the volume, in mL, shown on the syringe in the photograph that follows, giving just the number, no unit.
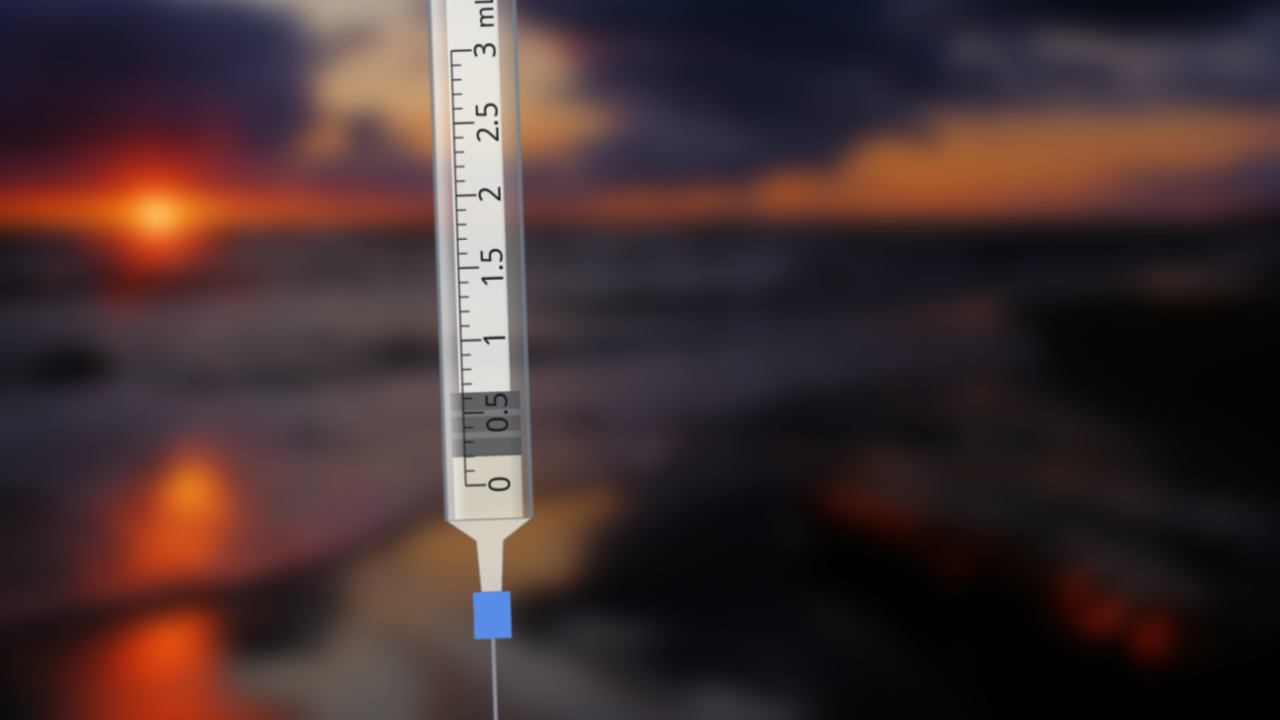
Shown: 0.2
